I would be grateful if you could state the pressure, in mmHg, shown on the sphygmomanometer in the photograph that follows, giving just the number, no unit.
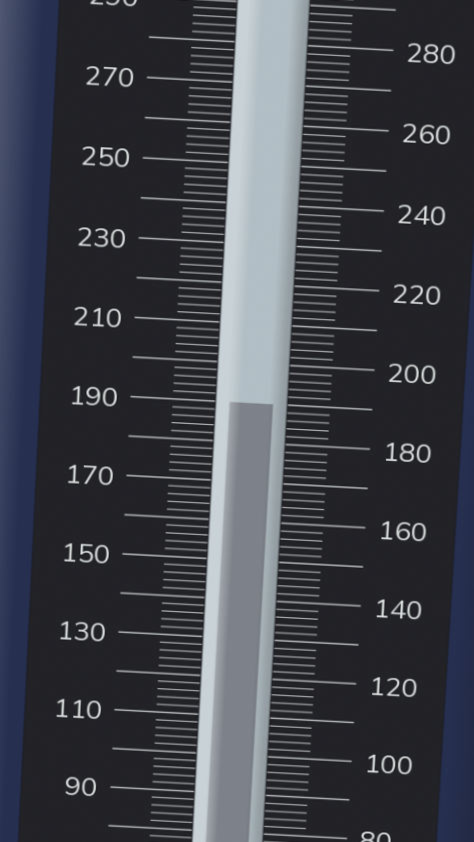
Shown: 190
